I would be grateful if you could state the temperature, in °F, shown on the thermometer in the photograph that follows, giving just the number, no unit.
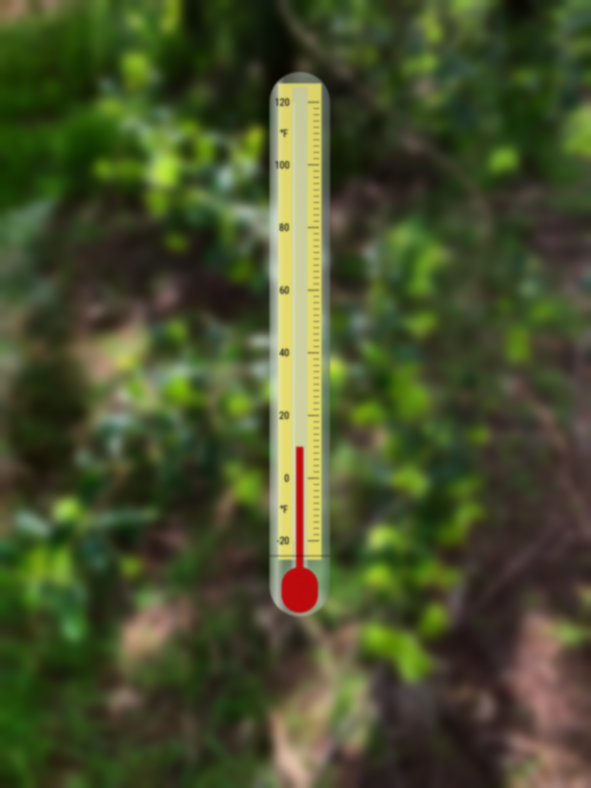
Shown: 10
